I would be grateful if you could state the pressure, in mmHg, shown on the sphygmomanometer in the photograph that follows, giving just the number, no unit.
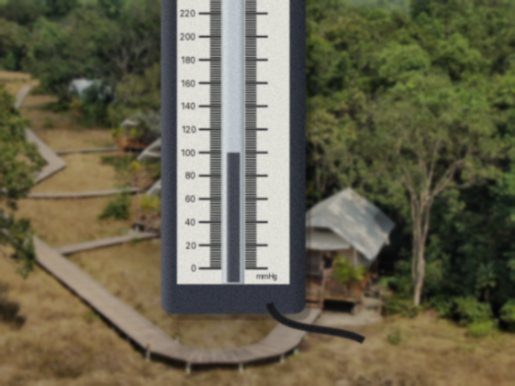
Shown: 100
